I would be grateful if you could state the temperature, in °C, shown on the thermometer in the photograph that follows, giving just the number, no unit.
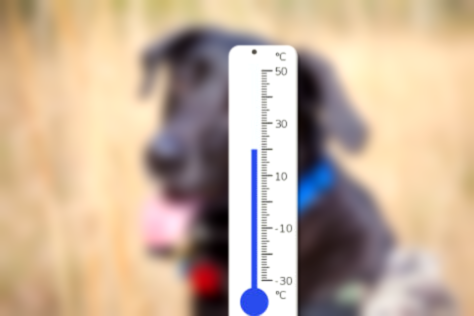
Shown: 20
